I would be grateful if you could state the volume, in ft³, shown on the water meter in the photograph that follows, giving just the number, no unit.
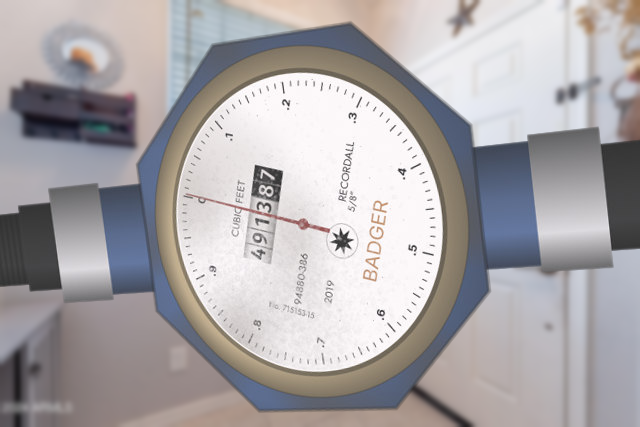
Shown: 491387.00
